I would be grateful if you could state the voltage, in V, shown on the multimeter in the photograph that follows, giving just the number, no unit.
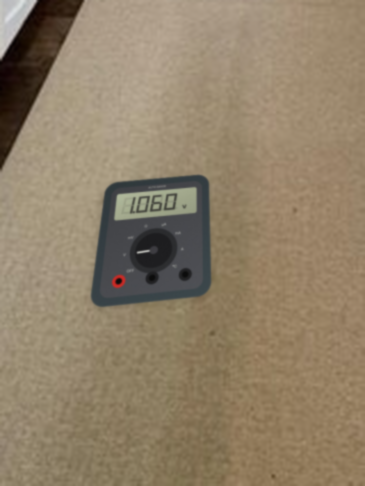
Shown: 1.060
